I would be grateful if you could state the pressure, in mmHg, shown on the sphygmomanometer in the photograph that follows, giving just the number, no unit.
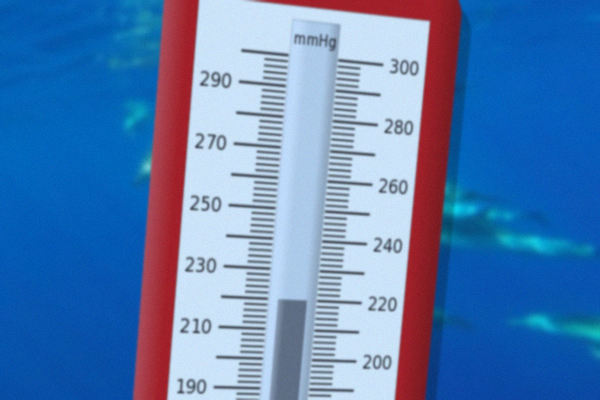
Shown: 220
